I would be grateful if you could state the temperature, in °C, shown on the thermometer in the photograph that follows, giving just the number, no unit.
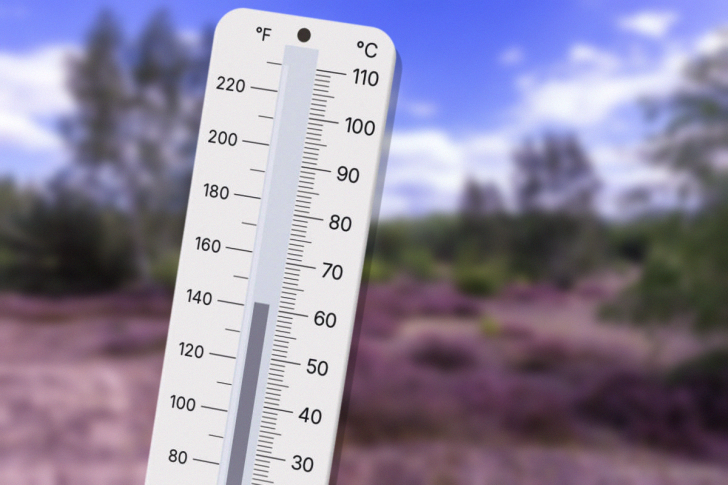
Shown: 61
